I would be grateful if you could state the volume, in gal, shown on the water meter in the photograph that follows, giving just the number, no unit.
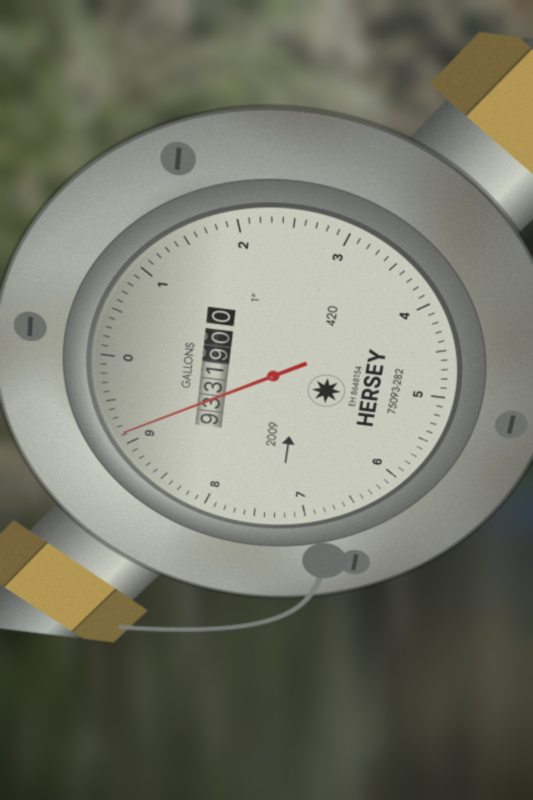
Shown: 9331899.1
